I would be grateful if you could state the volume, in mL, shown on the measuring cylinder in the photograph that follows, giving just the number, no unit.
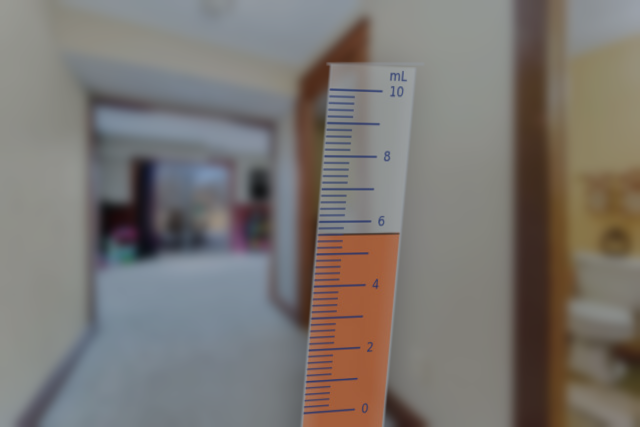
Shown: 5.6
